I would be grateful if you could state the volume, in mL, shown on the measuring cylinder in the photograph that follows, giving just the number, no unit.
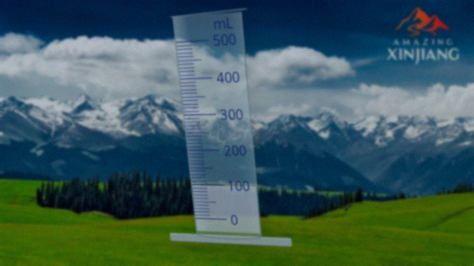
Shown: 100
